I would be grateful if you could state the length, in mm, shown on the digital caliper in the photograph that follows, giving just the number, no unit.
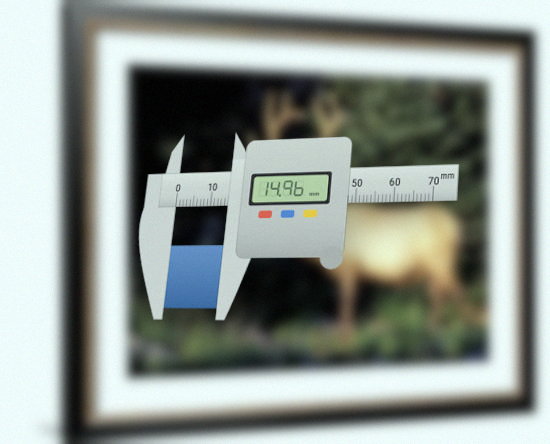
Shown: 14.96
